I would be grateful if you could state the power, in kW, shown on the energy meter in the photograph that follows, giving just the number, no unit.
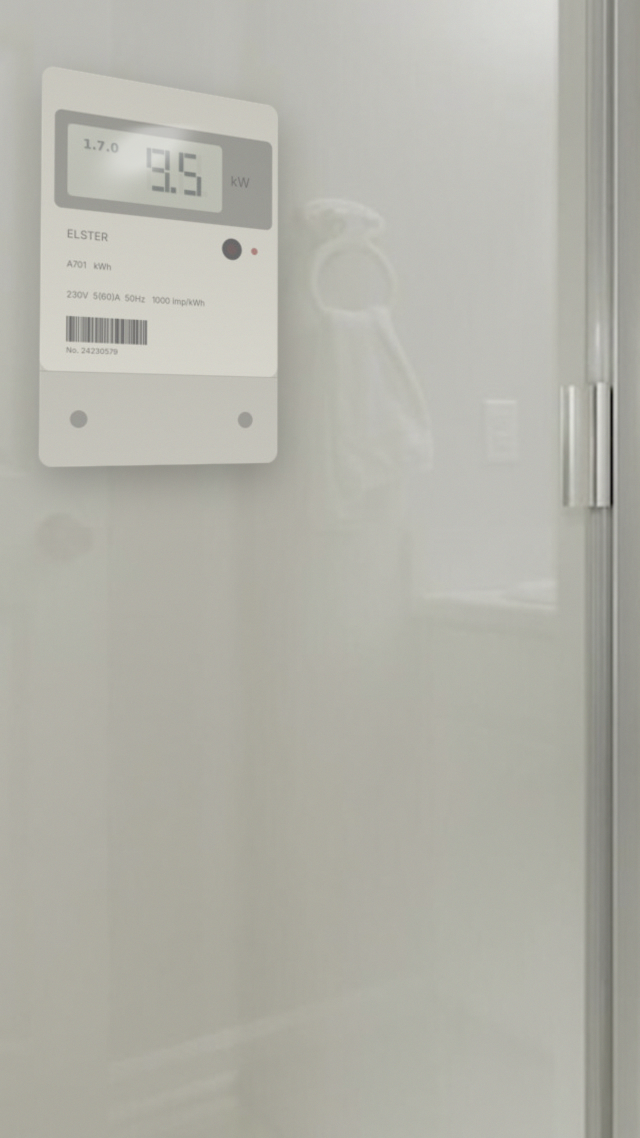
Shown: 9.5
